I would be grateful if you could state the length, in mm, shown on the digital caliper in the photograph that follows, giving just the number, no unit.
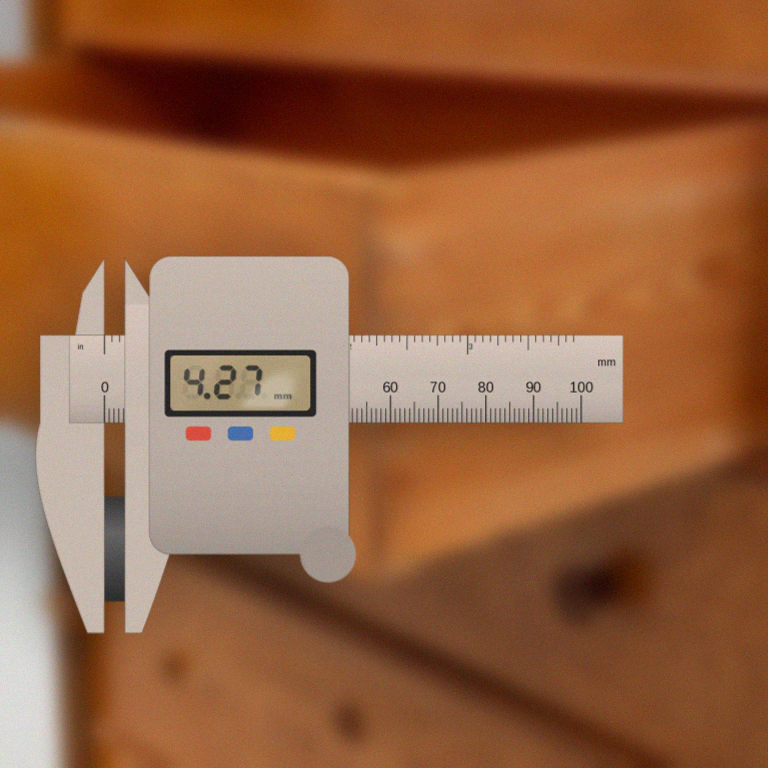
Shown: 4.27
